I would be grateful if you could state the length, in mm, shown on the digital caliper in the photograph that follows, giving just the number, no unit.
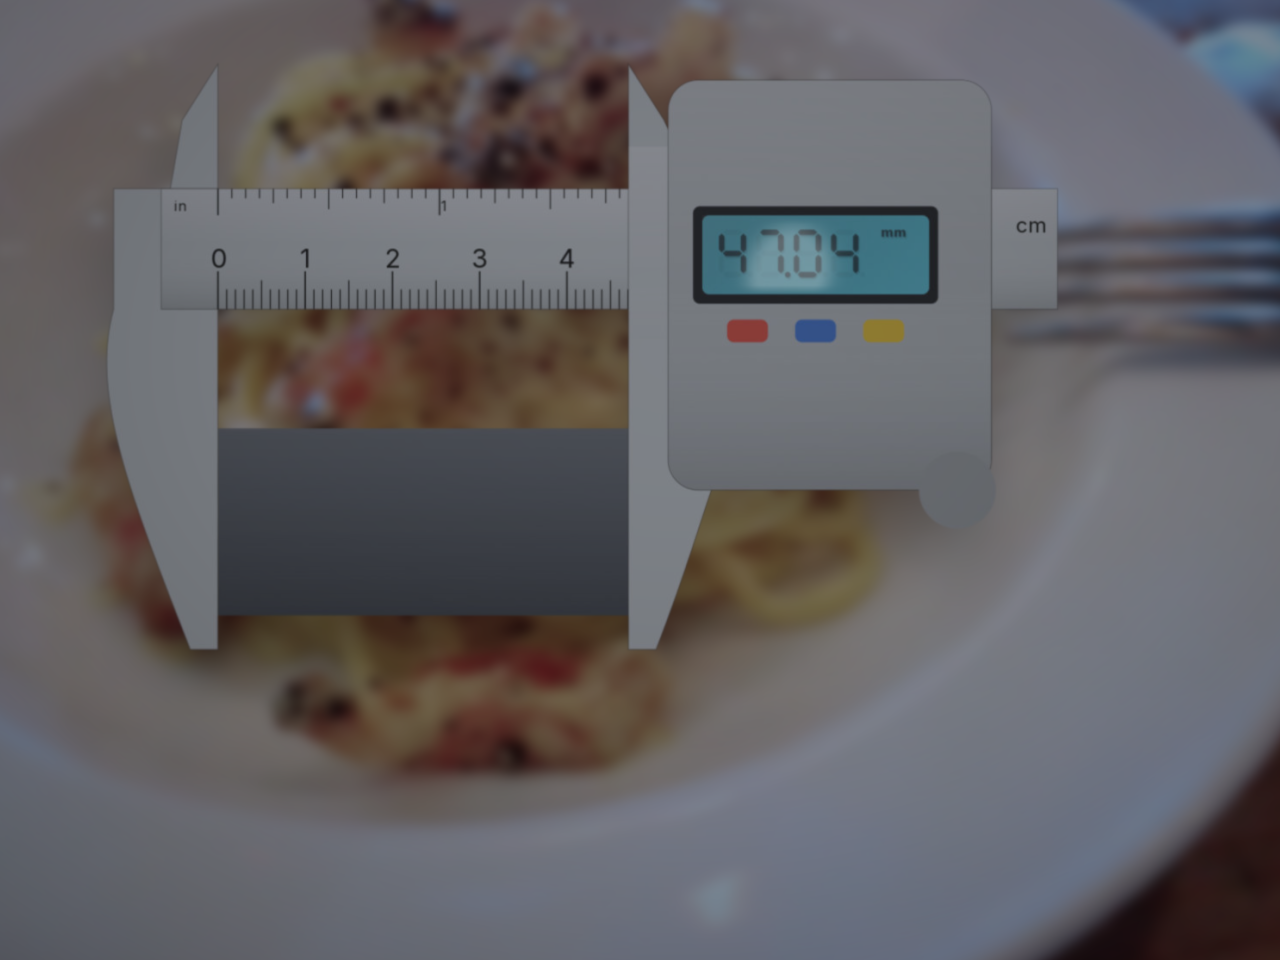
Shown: 47.04
